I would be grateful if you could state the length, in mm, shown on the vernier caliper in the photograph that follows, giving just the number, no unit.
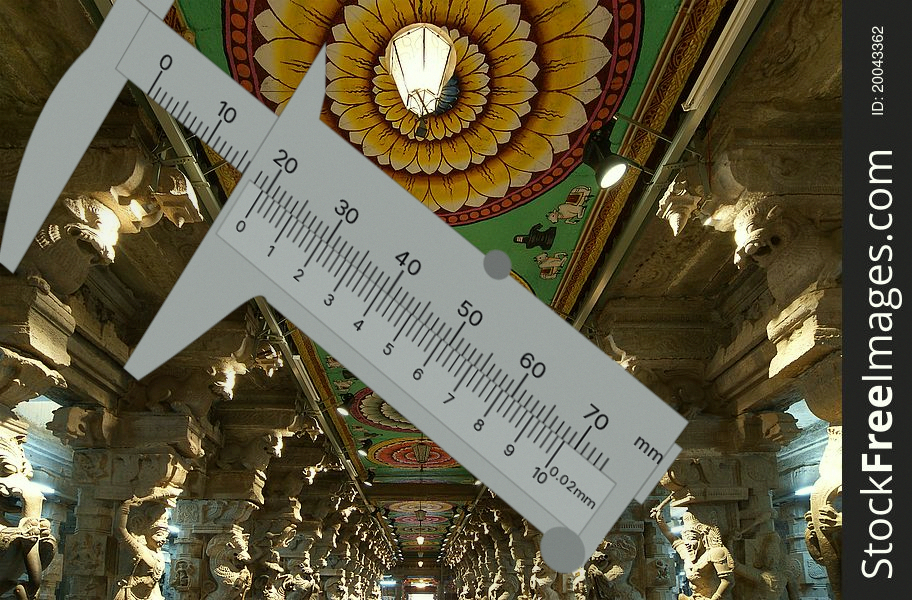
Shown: 19.4
